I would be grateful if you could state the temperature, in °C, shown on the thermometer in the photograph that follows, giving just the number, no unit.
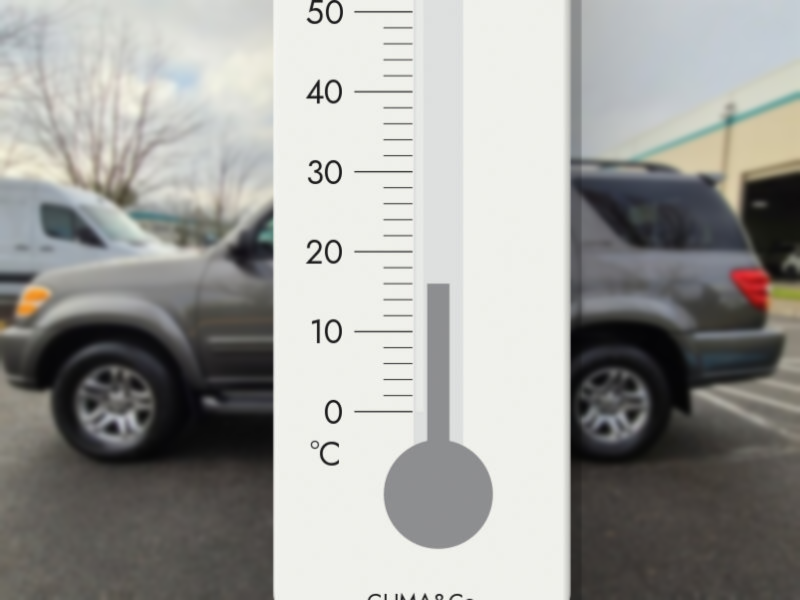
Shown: 16
